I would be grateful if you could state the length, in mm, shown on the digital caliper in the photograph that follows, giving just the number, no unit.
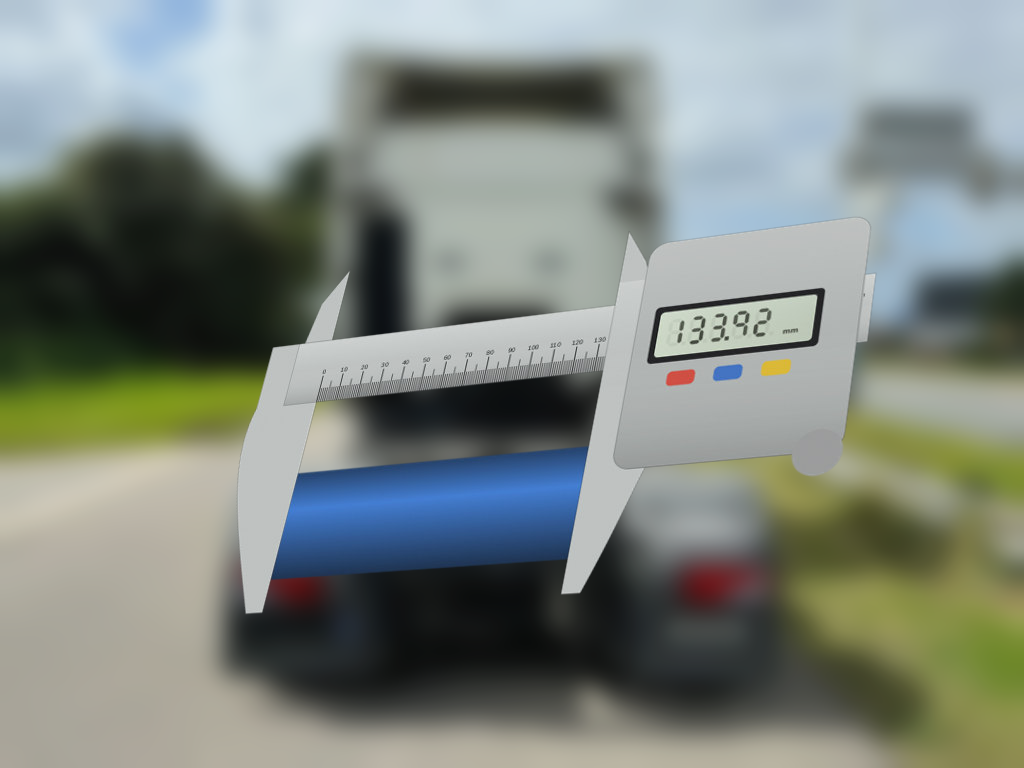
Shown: 133.92
